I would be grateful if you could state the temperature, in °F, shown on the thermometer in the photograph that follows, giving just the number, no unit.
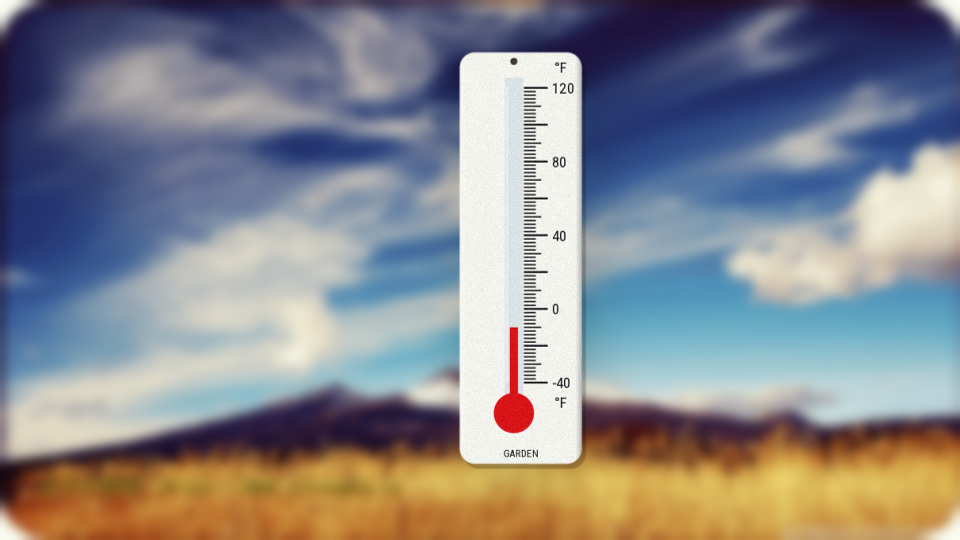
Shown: -10
